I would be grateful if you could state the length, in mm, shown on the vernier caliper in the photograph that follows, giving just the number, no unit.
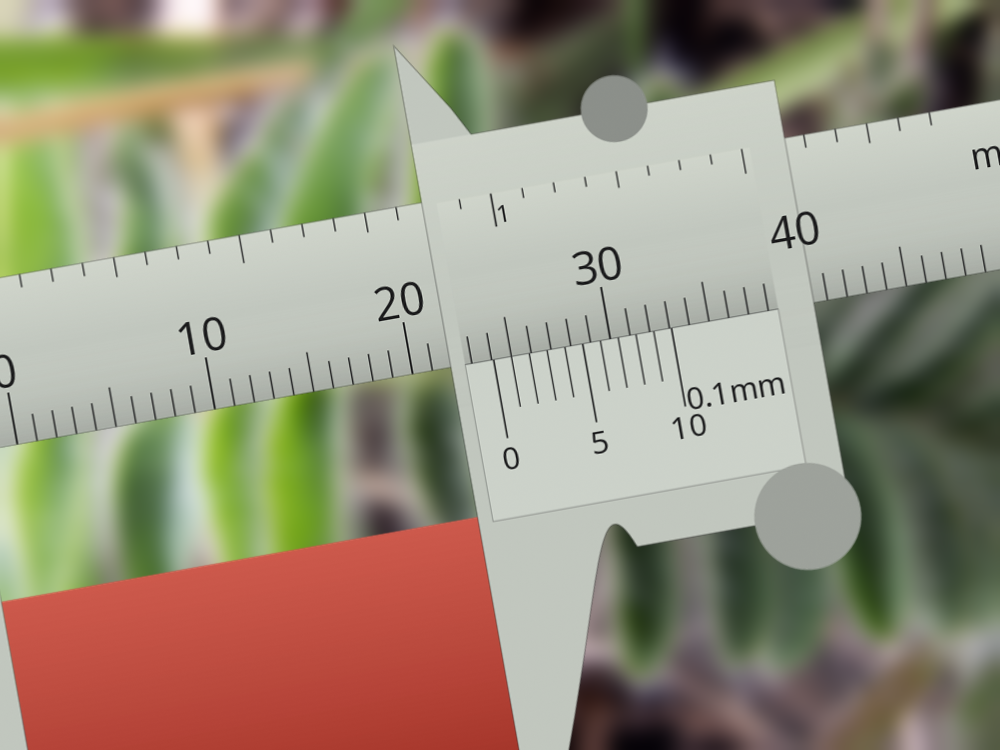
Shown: 24.1
